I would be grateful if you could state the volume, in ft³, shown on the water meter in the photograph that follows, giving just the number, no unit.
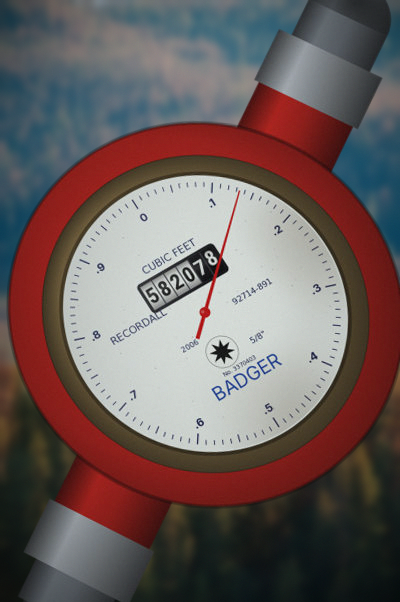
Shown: 582078.13
